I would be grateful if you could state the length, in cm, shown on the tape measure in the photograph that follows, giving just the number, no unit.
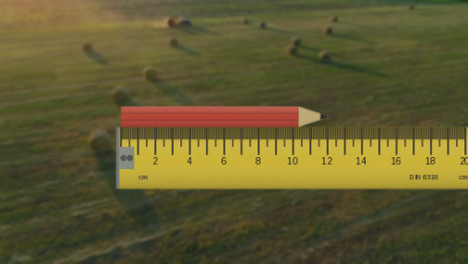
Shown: 12
